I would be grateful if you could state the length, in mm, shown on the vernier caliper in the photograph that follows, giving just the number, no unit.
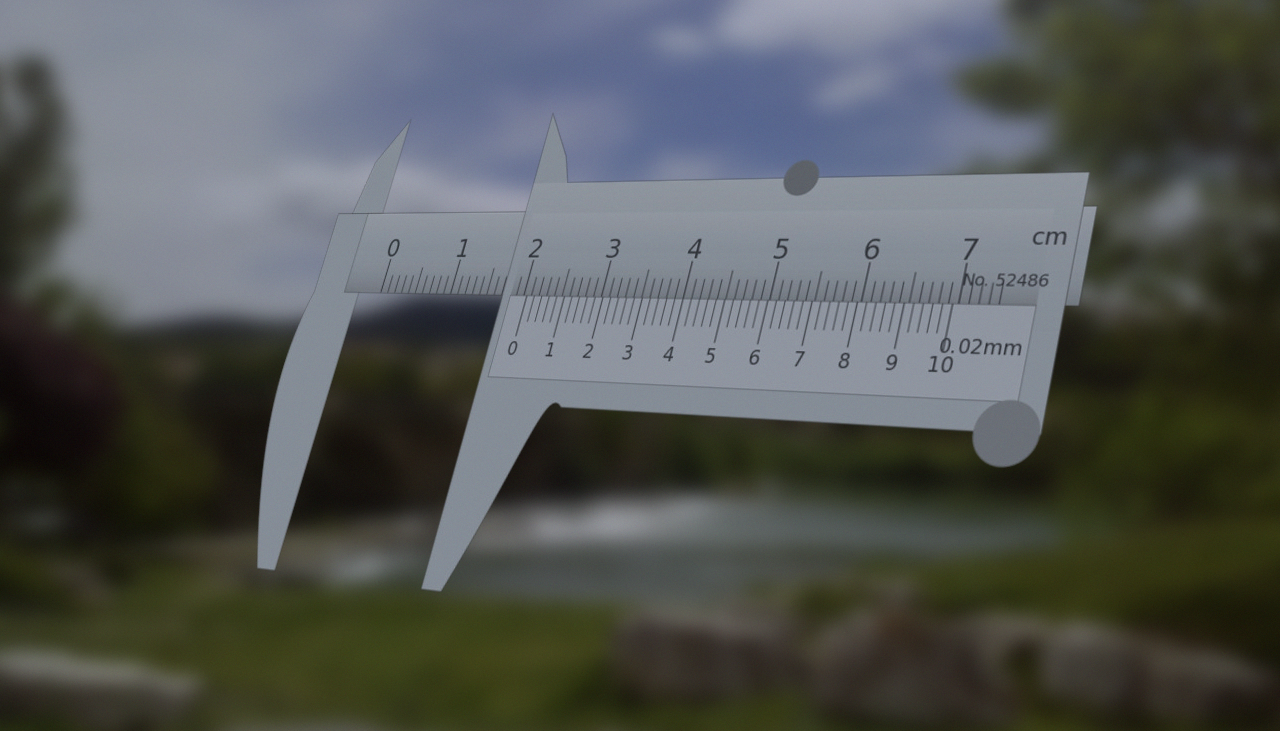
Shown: 20.4
